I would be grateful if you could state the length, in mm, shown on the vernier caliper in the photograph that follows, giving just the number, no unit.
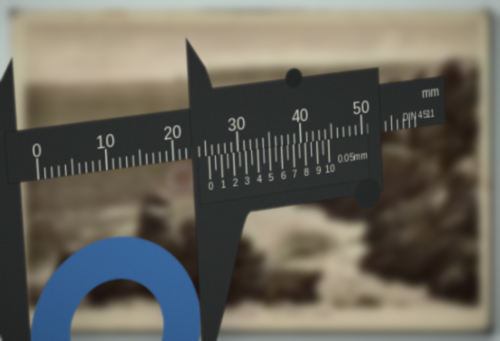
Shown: 25.5
